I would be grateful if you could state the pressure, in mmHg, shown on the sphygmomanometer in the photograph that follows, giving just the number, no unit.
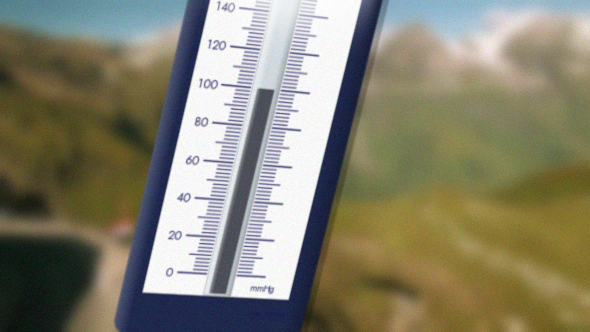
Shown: 100
